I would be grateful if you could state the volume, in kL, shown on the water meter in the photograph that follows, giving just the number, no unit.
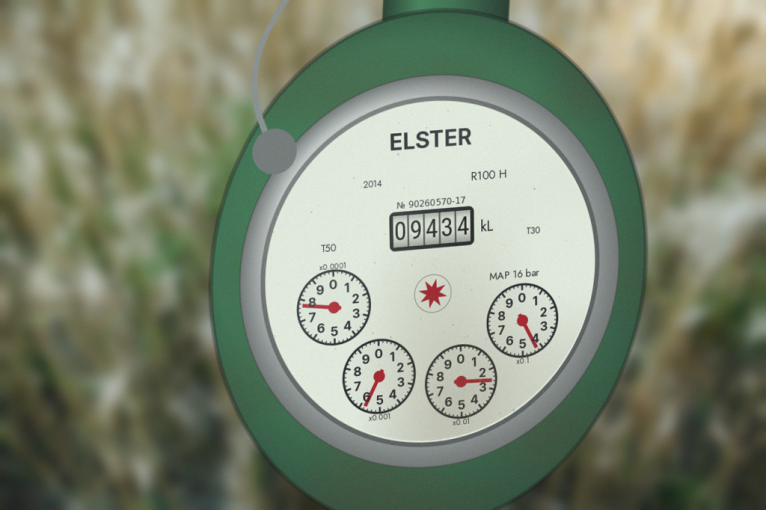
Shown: 9434.4257
